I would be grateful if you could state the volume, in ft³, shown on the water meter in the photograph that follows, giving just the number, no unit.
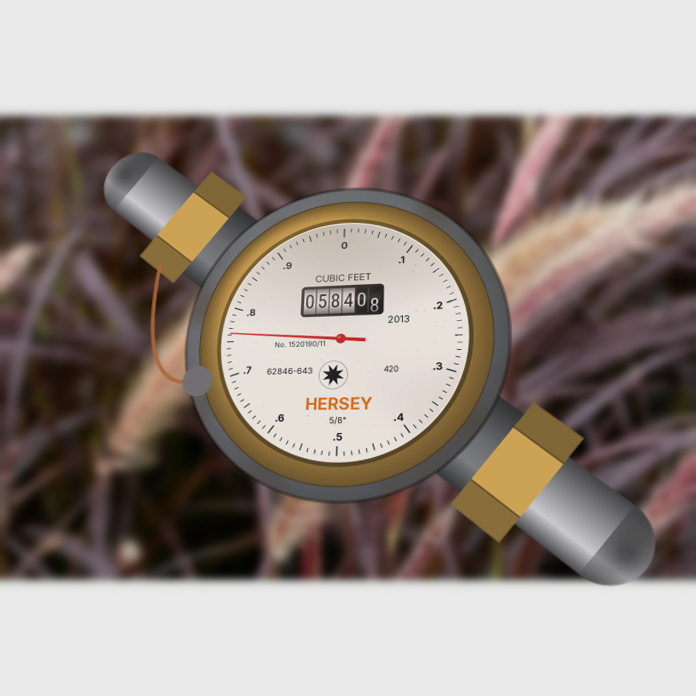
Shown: 58407.76
